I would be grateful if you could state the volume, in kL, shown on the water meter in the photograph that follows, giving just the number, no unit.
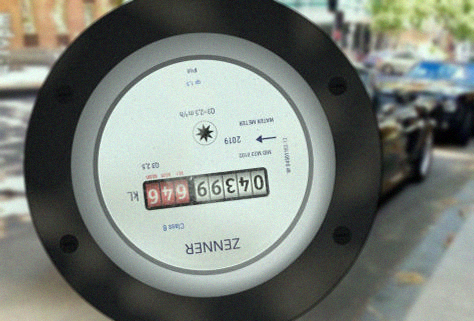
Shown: 4399.646
